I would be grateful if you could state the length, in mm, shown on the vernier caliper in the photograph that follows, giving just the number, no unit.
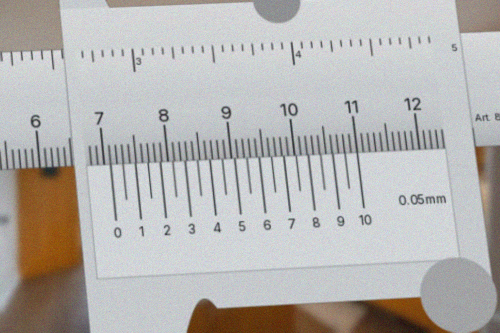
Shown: 71.0
